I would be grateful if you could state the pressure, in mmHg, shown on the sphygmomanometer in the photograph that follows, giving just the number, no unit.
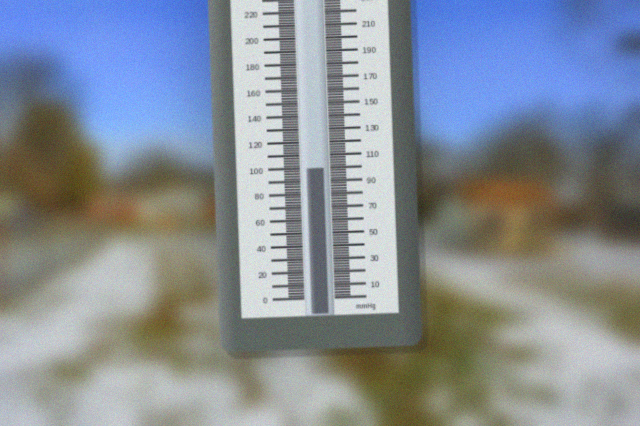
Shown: 100
